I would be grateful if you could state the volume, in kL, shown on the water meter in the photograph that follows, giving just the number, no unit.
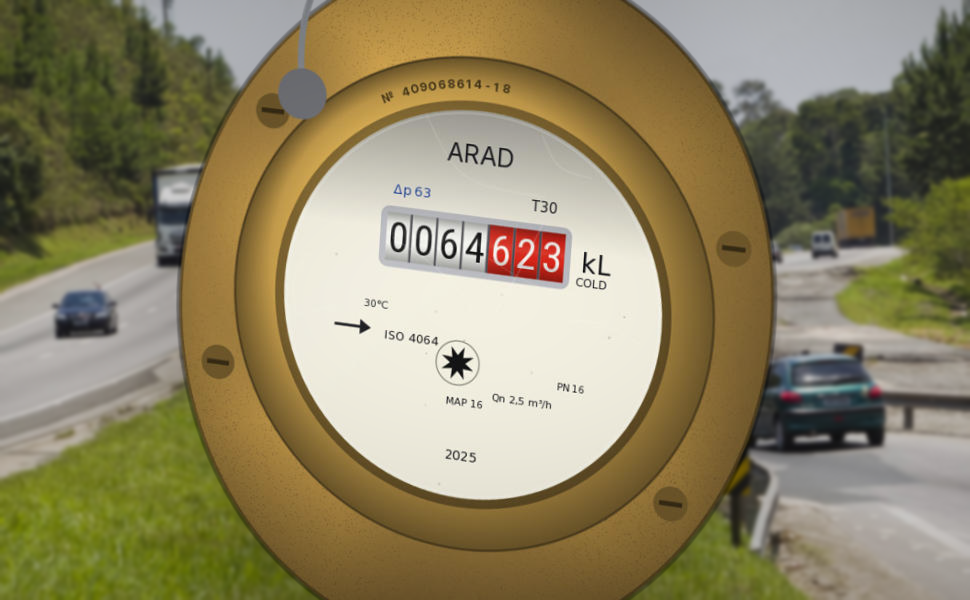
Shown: 64.623
